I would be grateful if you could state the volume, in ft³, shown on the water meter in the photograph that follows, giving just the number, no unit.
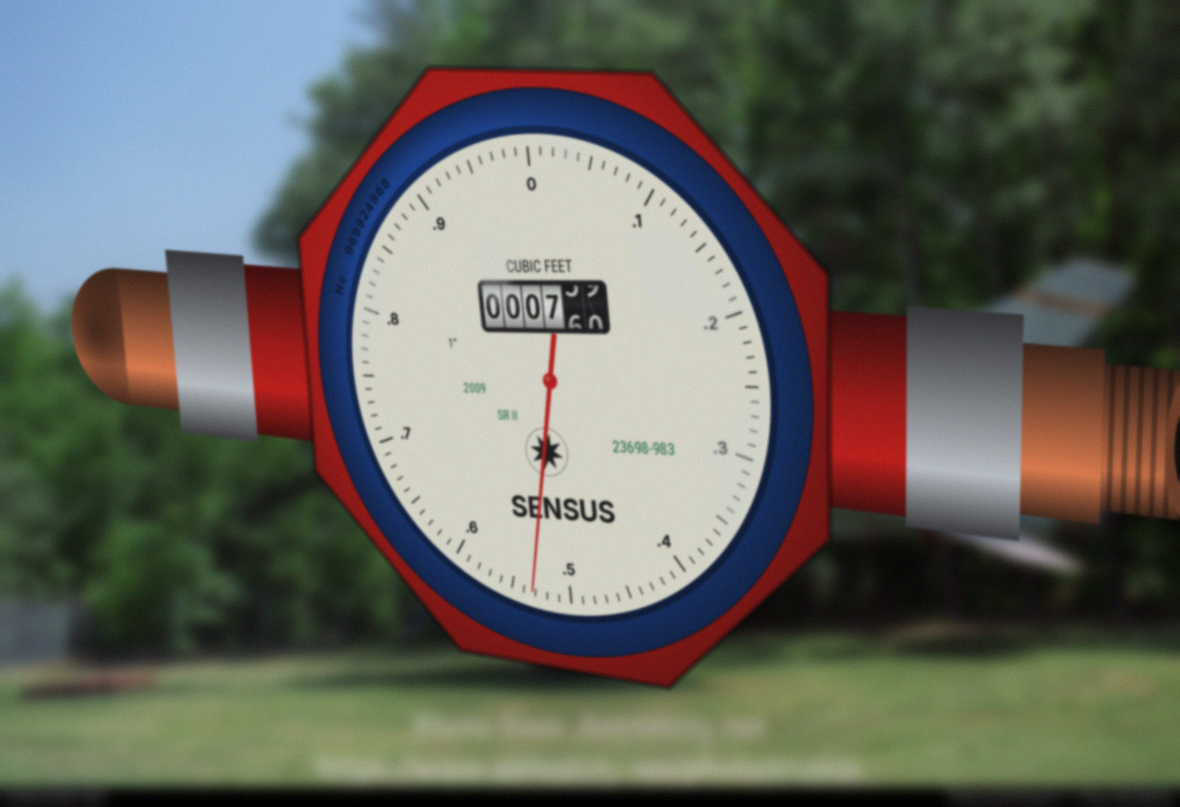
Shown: 759.53
